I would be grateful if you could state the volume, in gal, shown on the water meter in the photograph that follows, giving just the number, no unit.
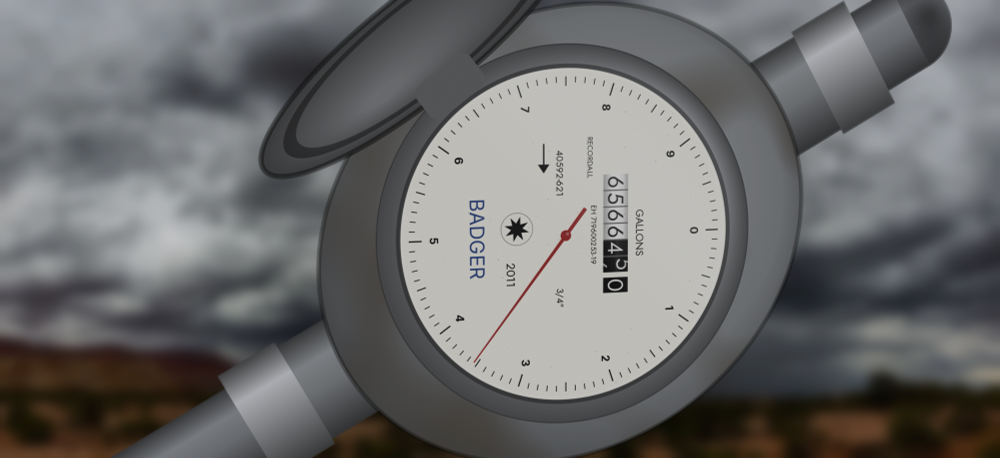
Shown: 6566453.5
